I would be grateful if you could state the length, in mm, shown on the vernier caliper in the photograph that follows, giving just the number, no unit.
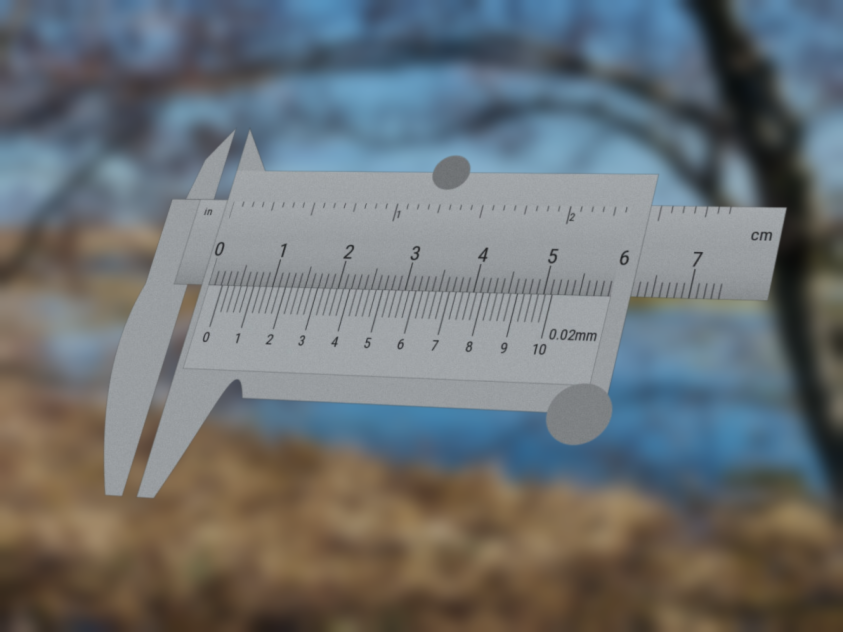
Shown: 2.2
